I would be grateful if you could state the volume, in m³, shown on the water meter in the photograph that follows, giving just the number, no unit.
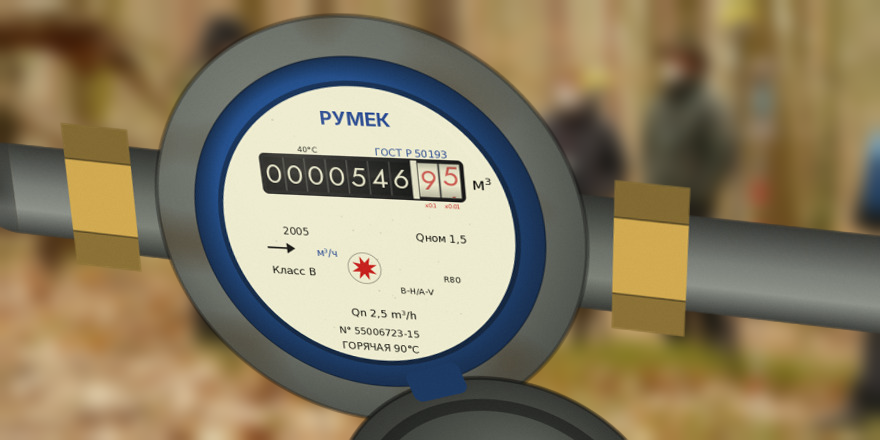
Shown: 546.95
